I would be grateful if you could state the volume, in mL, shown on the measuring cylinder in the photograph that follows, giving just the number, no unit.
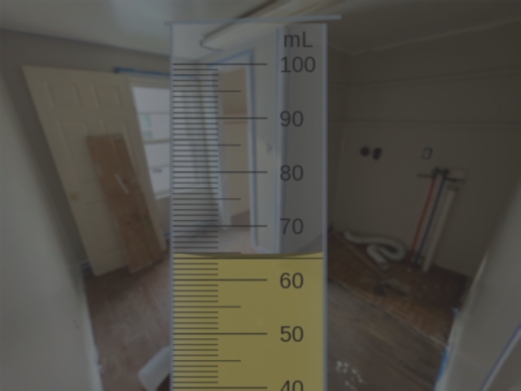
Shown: 64
